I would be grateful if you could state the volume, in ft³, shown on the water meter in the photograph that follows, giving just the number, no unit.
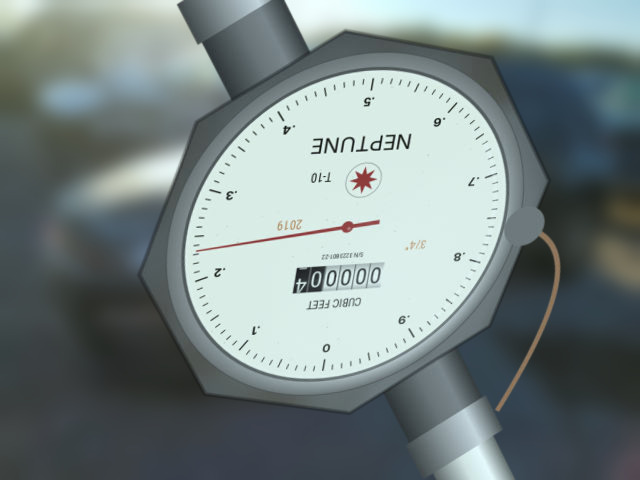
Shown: 4.23
